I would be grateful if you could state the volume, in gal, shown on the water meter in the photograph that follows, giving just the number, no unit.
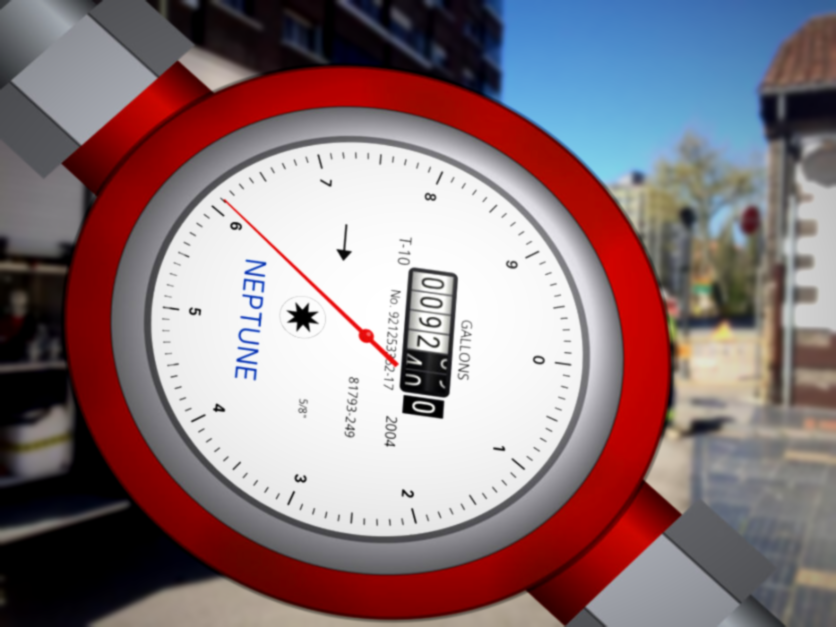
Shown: 92396.1
